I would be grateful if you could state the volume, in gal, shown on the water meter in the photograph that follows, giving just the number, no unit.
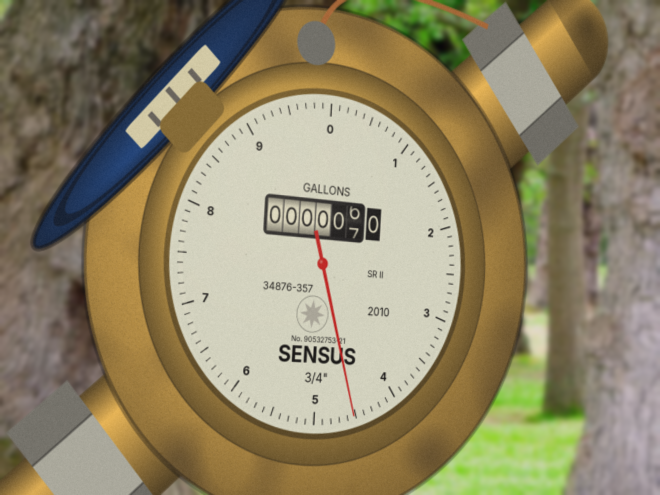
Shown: 64.5
